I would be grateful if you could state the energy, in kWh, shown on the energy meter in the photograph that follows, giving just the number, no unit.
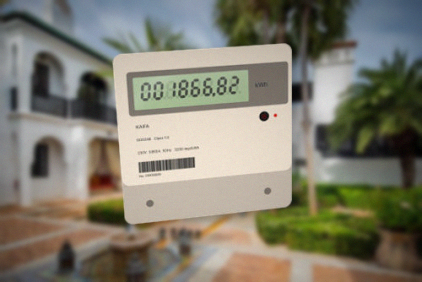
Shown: 1866.82
